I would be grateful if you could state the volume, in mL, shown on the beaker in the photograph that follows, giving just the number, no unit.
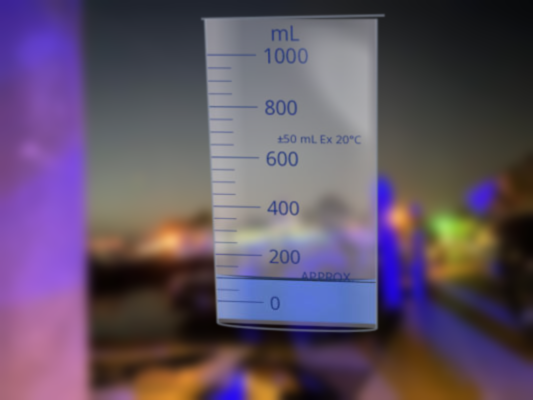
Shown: 100
